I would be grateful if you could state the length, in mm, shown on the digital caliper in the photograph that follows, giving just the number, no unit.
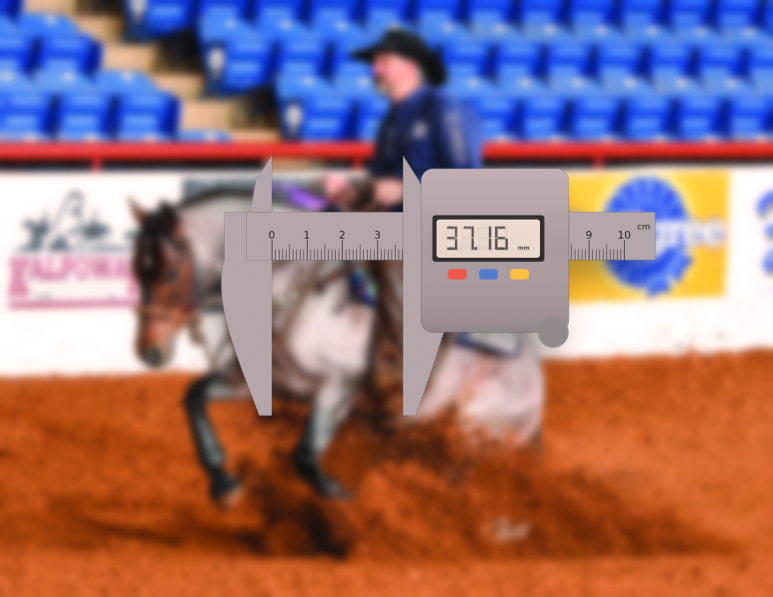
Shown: 37.16
